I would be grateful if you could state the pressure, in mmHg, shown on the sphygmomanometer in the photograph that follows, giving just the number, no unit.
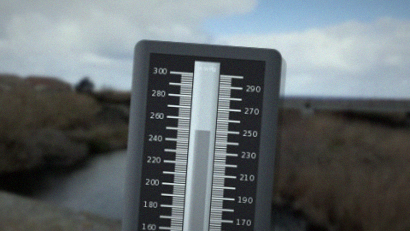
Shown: 250
